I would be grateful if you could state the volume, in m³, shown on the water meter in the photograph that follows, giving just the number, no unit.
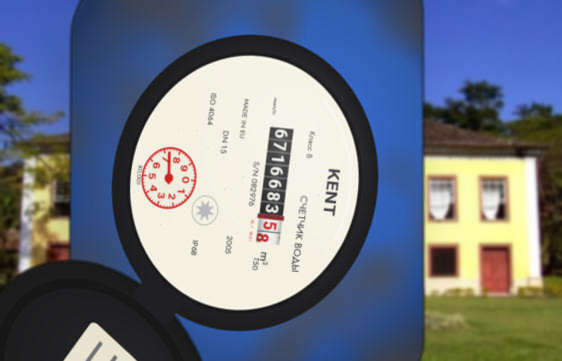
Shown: 6716683.577
